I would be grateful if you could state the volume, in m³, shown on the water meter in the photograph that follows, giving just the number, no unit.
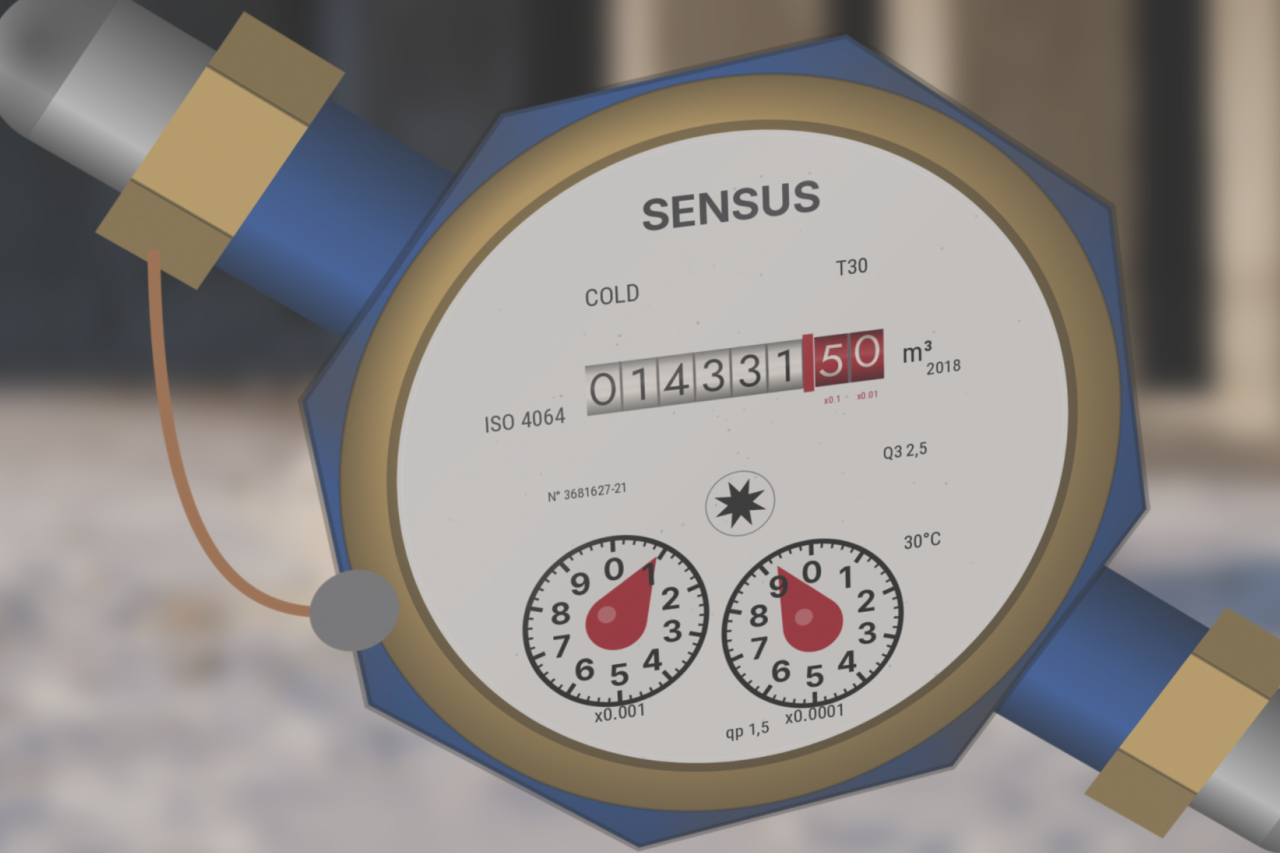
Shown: 14331.5009
